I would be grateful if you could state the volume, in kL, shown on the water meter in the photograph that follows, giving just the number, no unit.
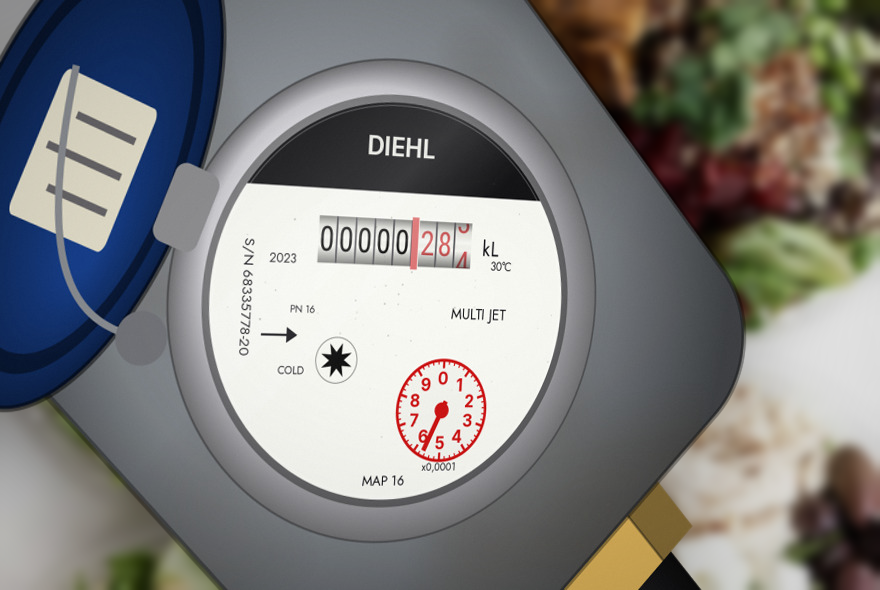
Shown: 0.2835
